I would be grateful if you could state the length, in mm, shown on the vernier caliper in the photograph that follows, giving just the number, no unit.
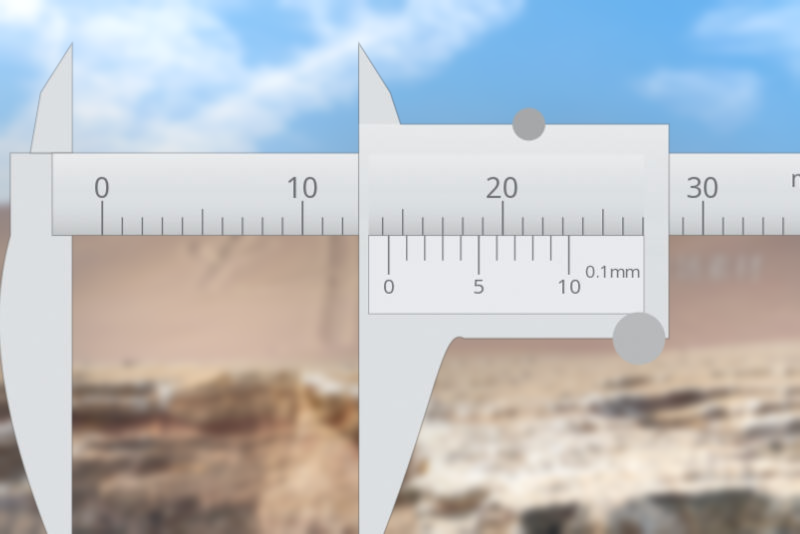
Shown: 14.3
